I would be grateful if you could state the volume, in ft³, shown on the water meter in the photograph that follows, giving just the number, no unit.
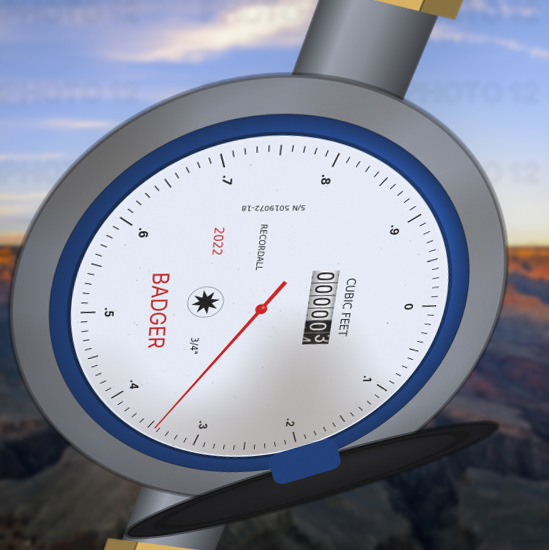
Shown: 3.34
